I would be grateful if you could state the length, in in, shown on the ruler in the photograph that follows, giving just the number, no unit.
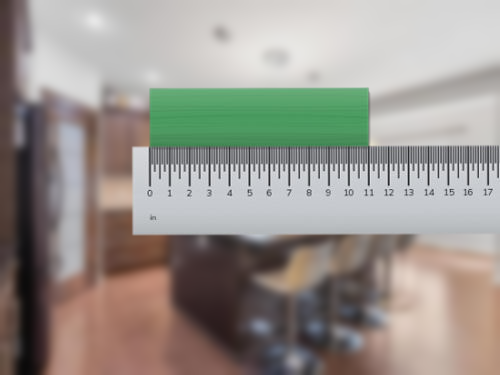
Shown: 11
